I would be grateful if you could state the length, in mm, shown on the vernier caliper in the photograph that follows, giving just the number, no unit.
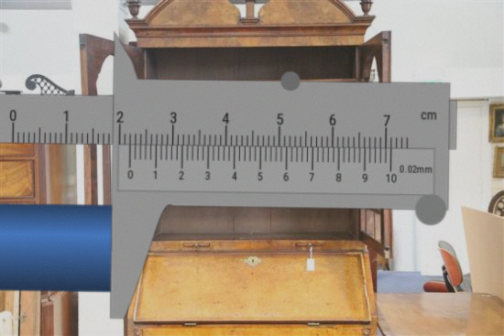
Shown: 22.0
